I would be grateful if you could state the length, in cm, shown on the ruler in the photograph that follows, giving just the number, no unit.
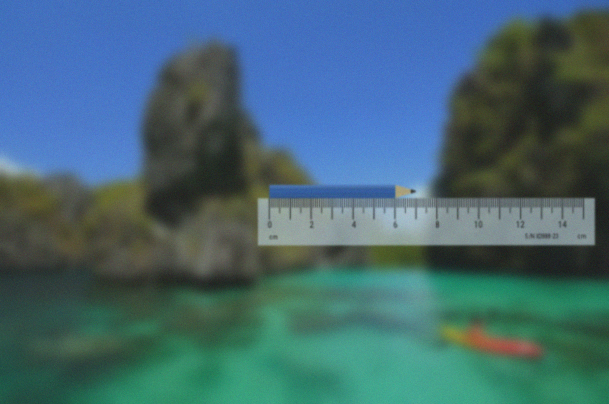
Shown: 7
